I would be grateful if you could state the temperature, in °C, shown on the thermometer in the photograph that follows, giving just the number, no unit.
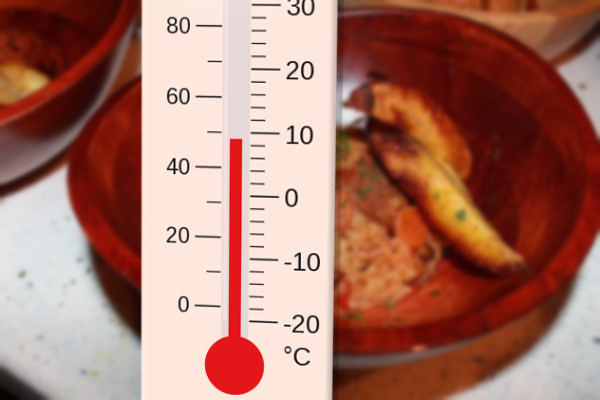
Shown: 9
